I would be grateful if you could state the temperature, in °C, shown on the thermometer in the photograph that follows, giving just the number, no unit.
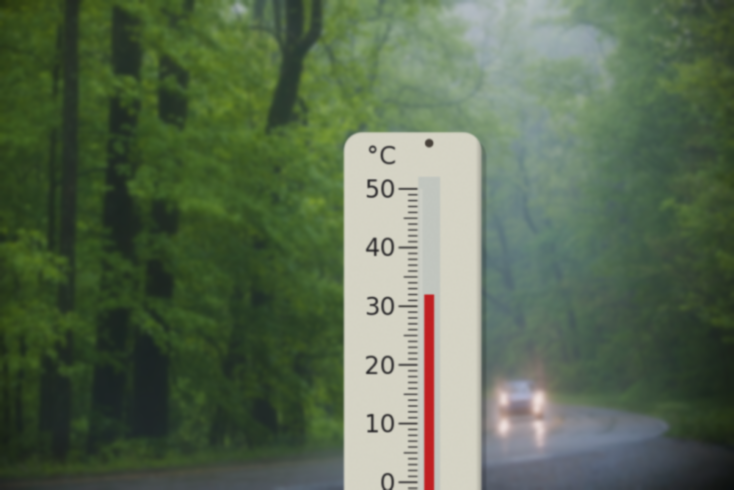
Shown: 32
